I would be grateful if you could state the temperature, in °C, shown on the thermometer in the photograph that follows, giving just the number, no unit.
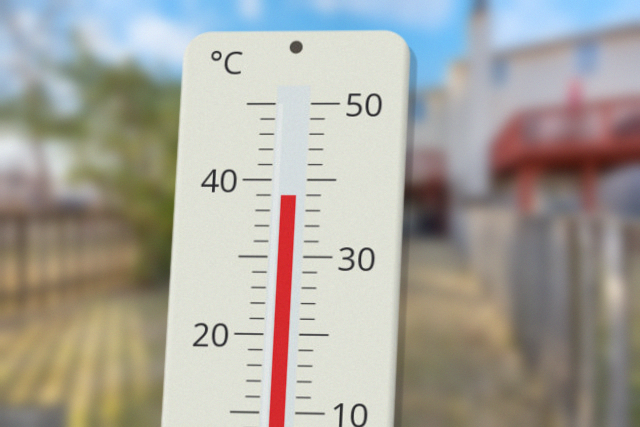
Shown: 38
